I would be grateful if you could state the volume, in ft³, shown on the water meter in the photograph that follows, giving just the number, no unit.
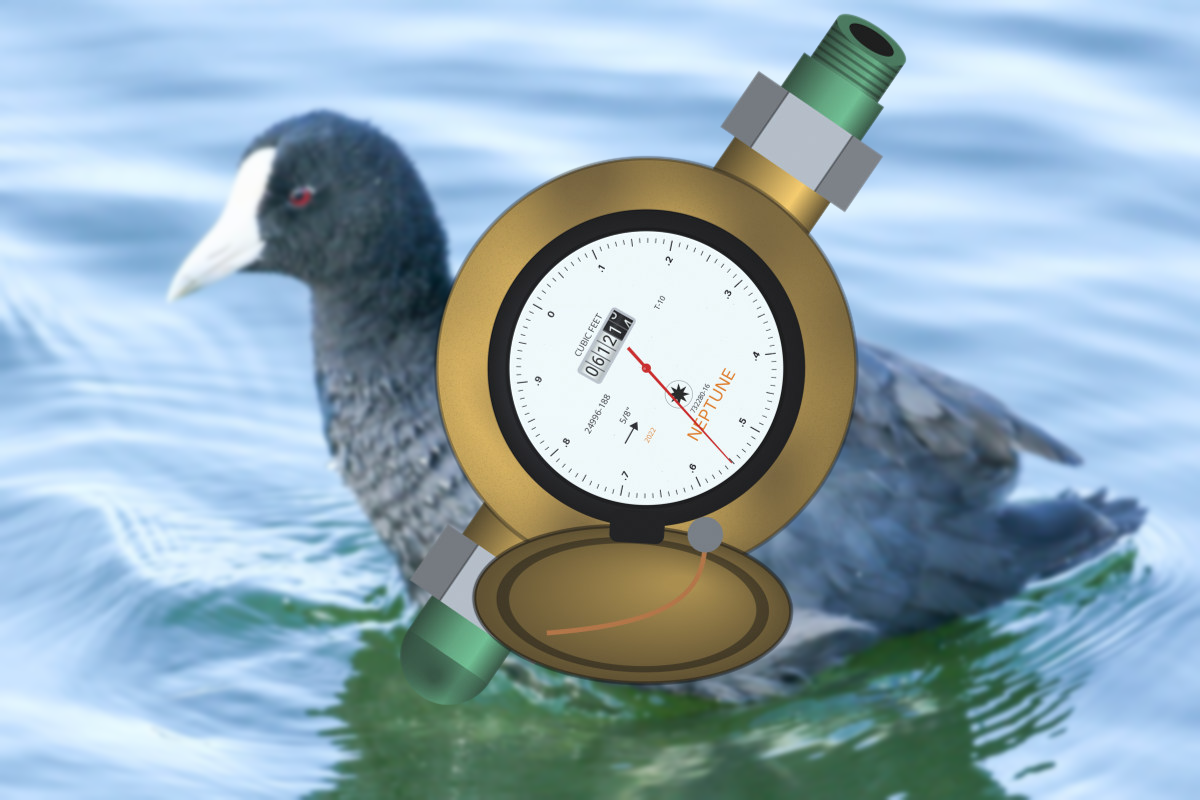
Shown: 61213.55
